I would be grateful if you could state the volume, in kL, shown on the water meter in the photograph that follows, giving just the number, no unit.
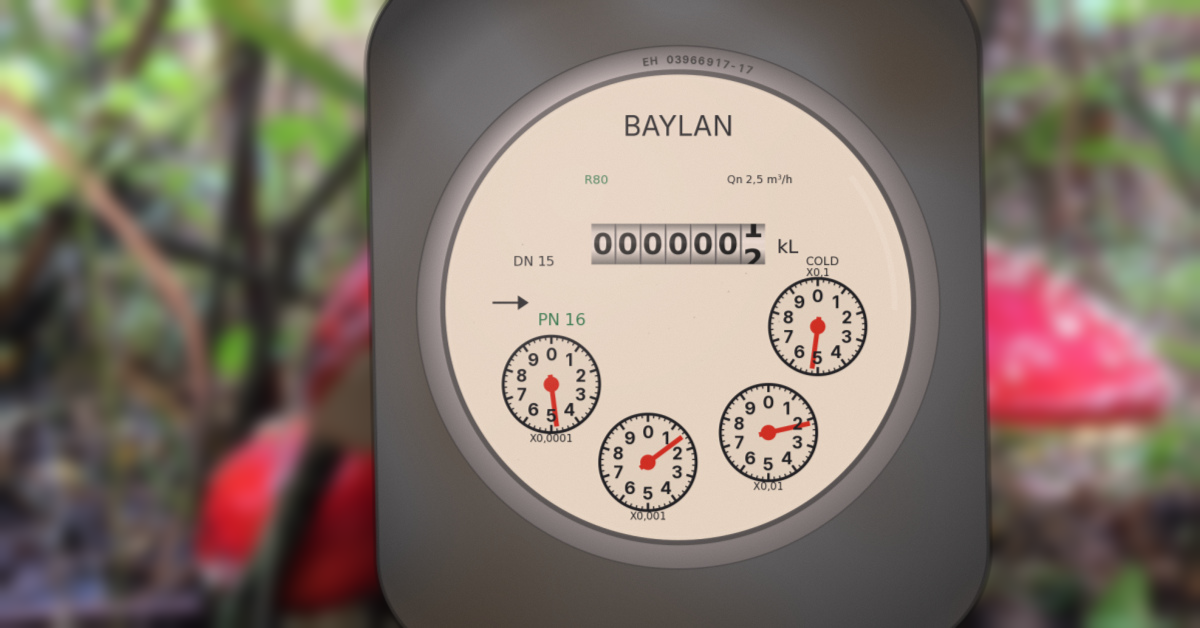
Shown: 1.5214
